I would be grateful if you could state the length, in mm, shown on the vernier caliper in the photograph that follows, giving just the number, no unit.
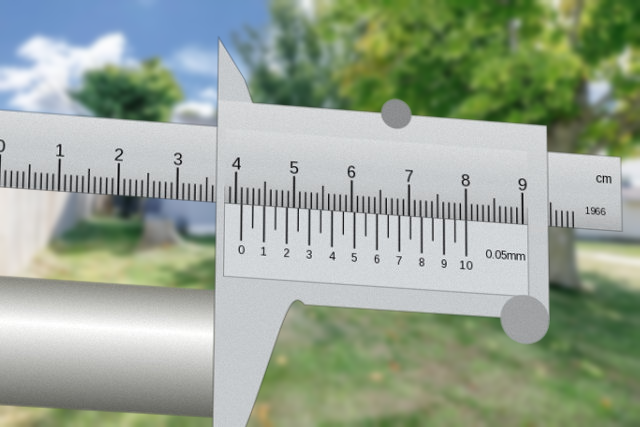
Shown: 41.0
